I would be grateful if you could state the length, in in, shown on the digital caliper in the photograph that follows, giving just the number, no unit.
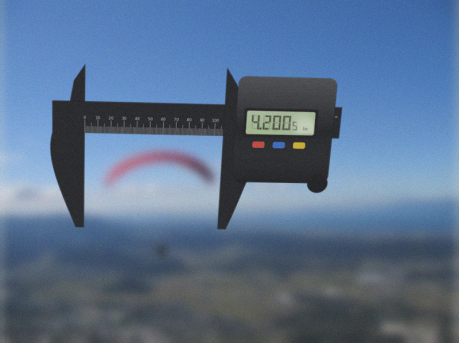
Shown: 4.2005
